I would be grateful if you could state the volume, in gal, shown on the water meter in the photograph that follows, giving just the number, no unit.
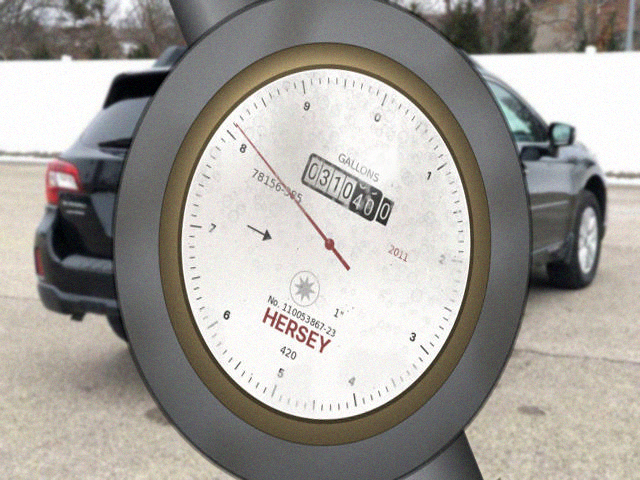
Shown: 310398.1
